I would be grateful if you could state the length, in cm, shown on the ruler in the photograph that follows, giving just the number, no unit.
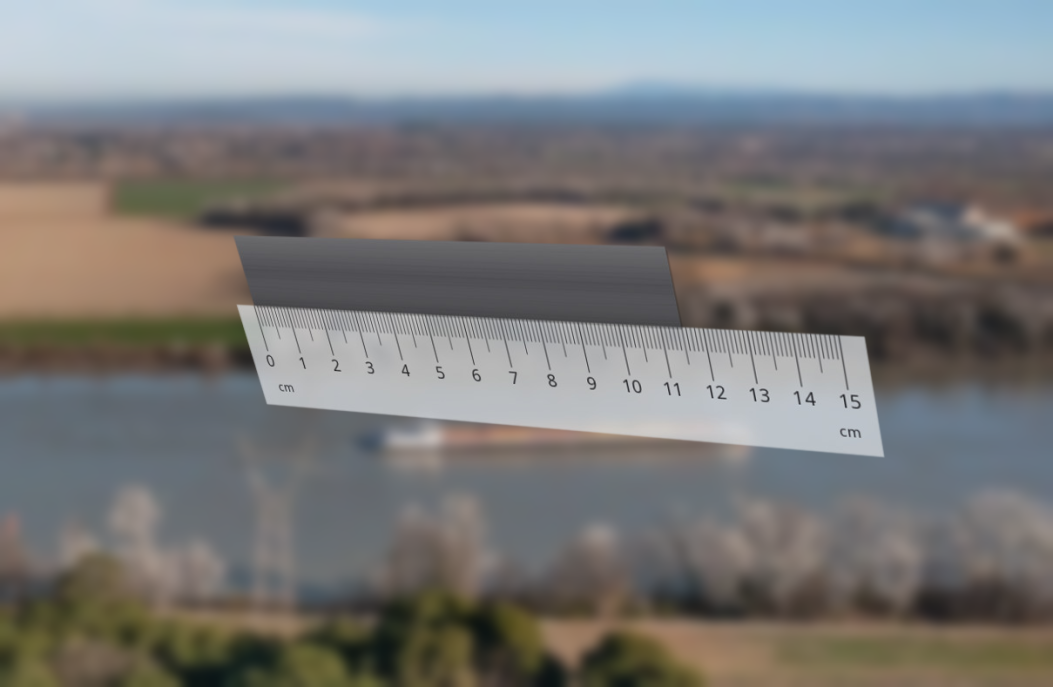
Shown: 11.5
